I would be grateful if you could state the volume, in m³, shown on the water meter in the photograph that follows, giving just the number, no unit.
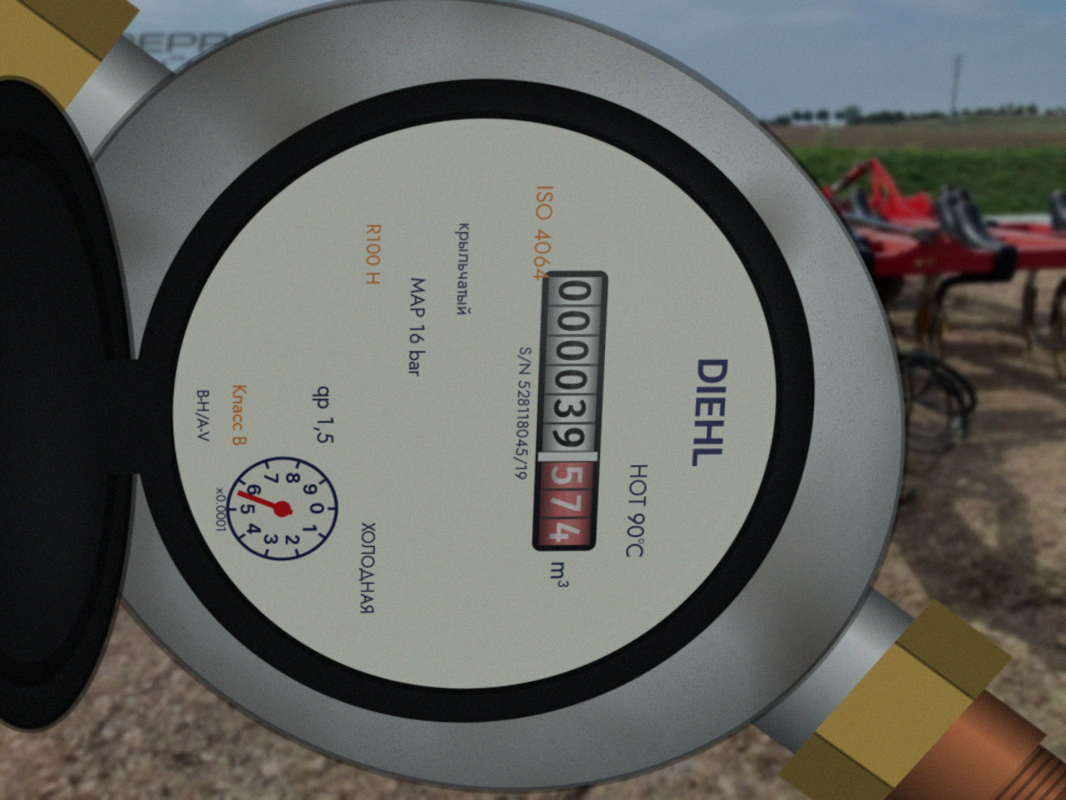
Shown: 39.5745
